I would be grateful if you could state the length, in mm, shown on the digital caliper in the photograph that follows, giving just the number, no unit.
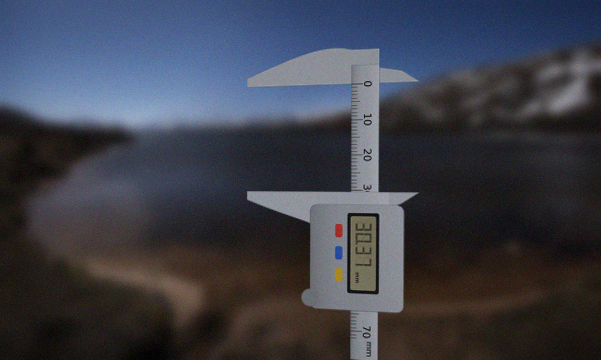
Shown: 30.37
